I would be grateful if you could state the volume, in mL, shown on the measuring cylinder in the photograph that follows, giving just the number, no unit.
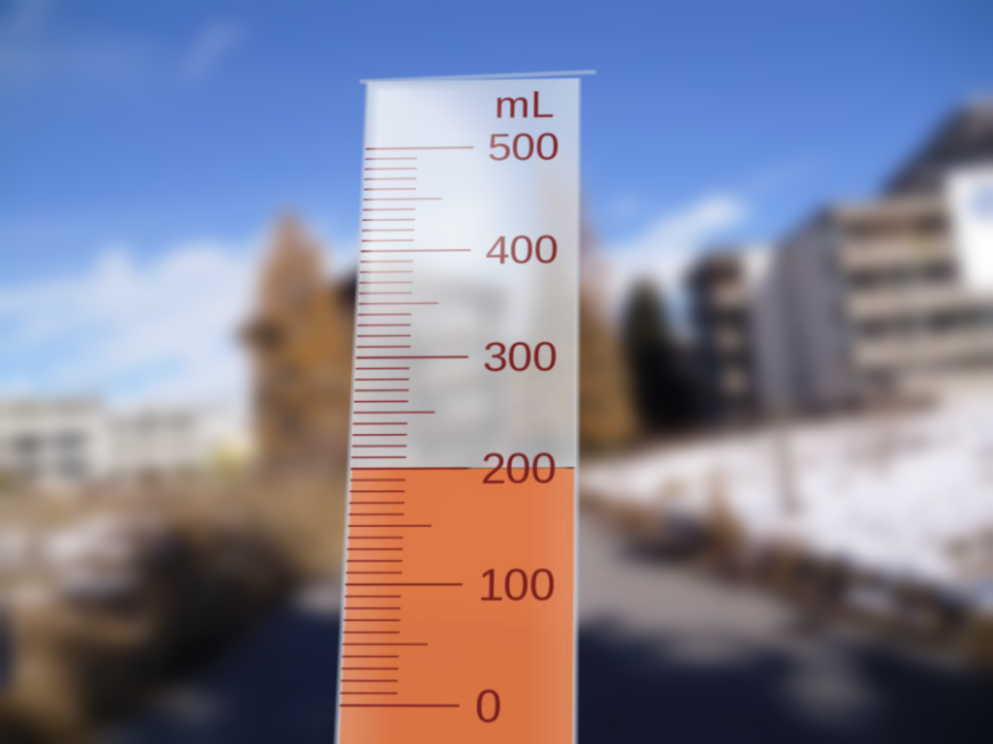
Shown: 200
